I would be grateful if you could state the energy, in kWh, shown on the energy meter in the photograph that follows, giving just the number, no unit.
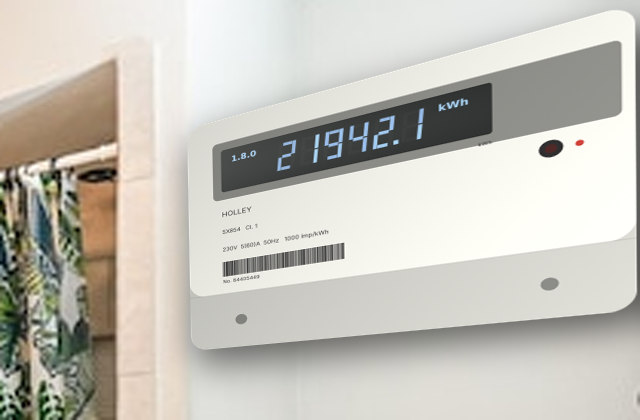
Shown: 21942.1
